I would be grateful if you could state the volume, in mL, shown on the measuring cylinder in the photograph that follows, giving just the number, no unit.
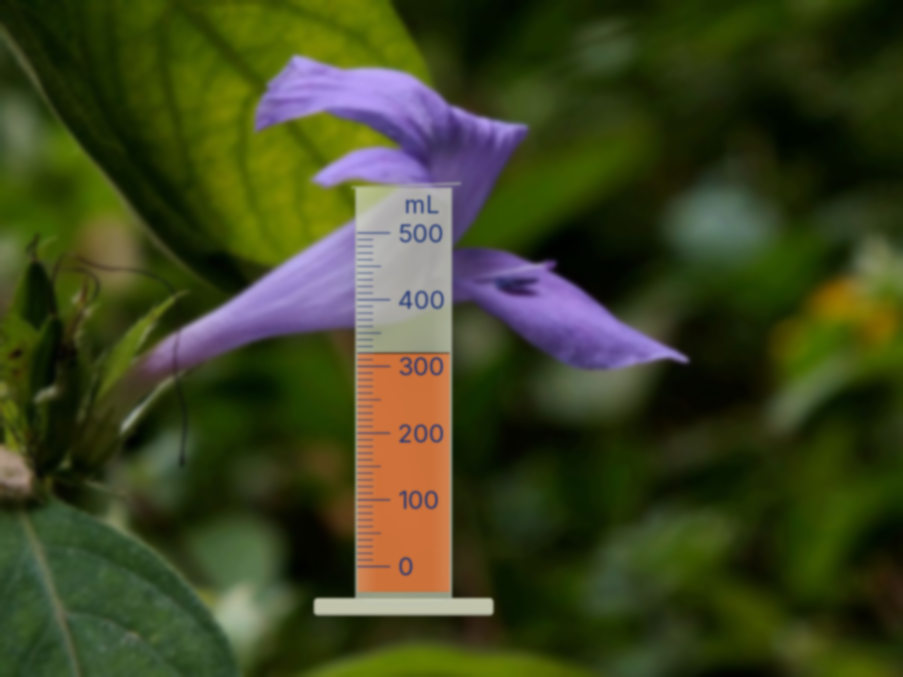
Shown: 320
